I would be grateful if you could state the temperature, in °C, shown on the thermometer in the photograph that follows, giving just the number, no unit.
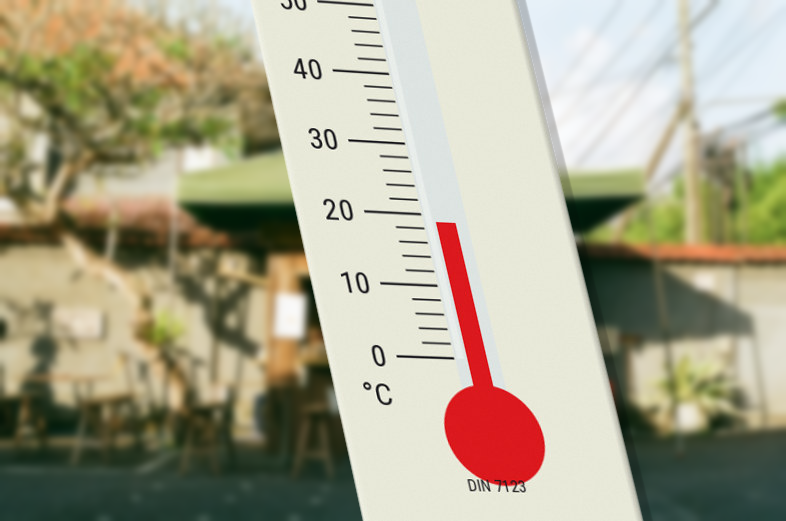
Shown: 19
